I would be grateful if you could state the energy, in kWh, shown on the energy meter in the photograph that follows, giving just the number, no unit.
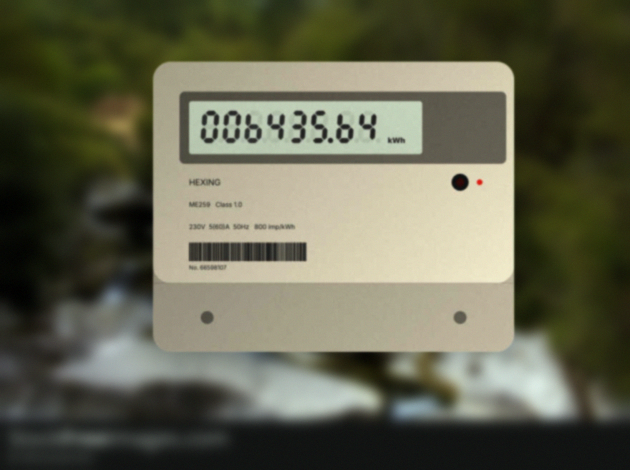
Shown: 6435.64
